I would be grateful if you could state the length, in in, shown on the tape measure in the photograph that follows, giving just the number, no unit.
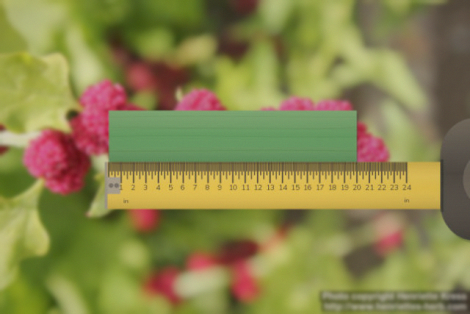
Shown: 20
